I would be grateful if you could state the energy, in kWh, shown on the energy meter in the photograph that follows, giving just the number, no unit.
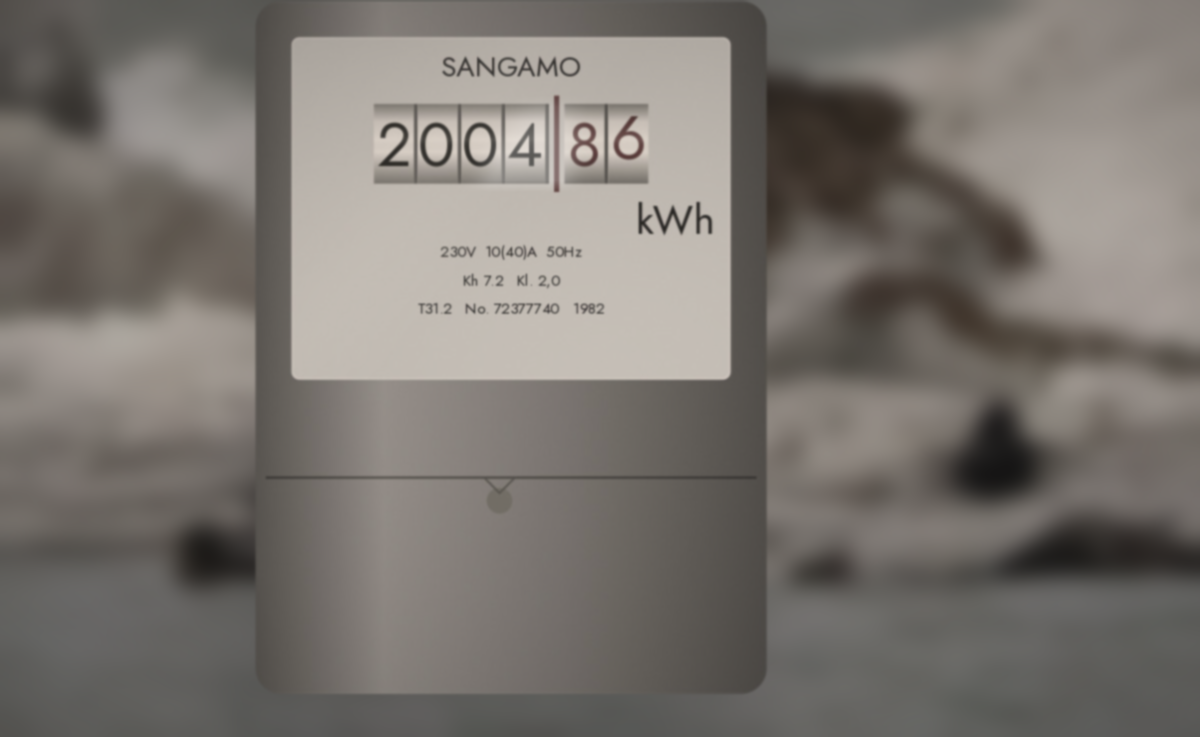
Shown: 2004.86
